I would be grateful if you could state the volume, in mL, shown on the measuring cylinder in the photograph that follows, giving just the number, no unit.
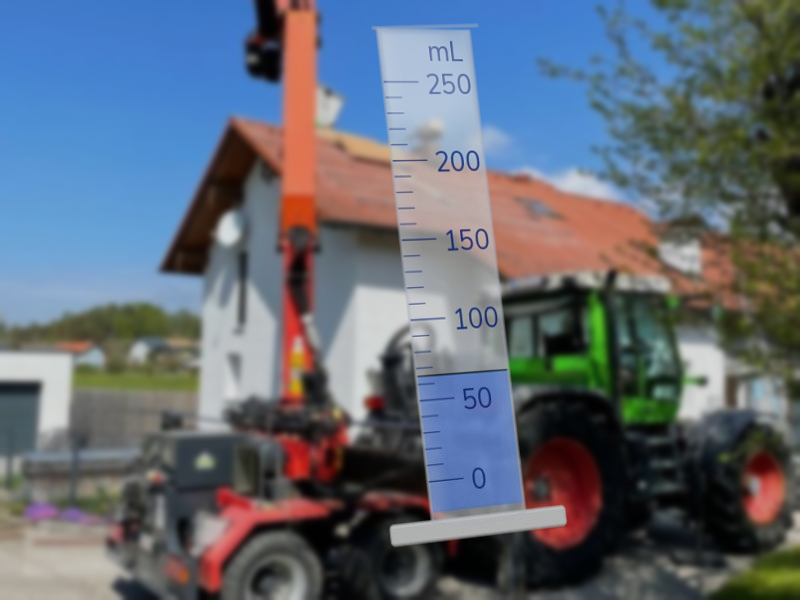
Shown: 65
